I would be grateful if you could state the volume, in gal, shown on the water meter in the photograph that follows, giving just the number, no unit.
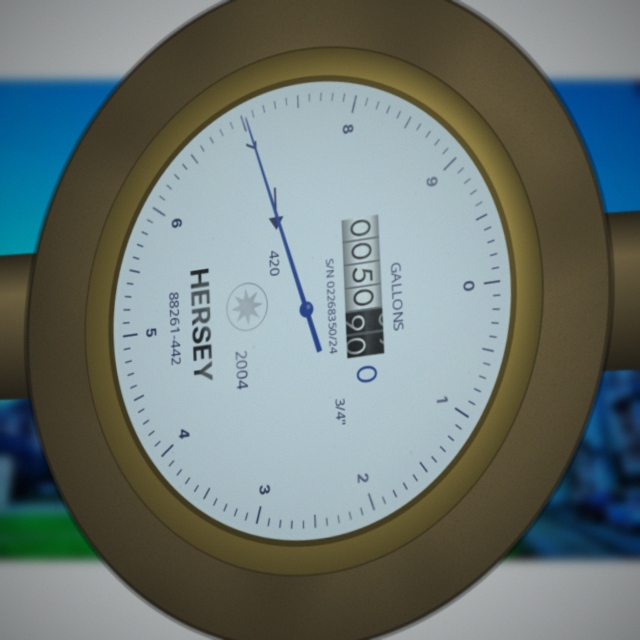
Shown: 50897.0
